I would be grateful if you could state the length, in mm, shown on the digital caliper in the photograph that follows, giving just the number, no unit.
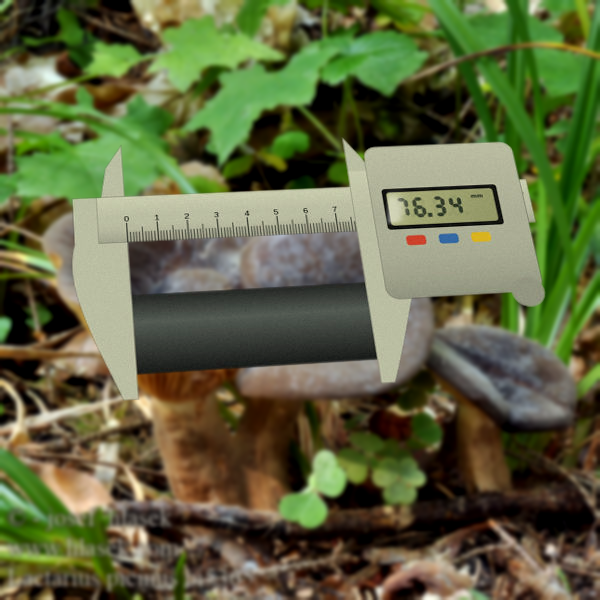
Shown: 76.34
